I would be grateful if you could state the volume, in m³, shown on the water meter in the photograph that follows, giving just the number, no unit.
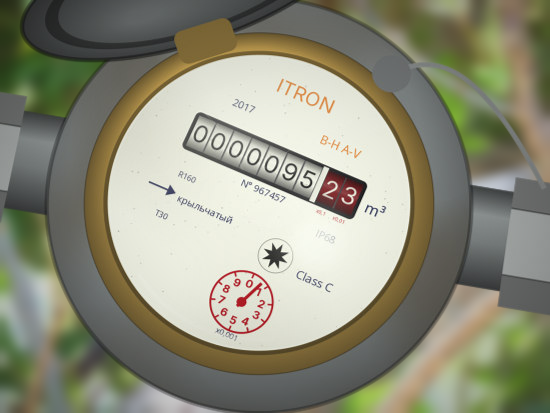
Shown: 95.230
